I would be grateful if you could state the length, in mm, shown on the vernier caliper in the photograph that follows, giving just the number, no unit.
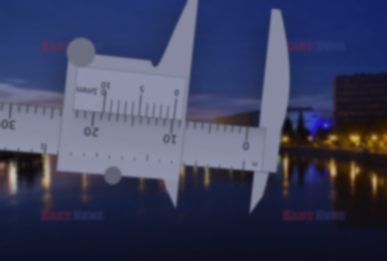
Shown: 9.8
